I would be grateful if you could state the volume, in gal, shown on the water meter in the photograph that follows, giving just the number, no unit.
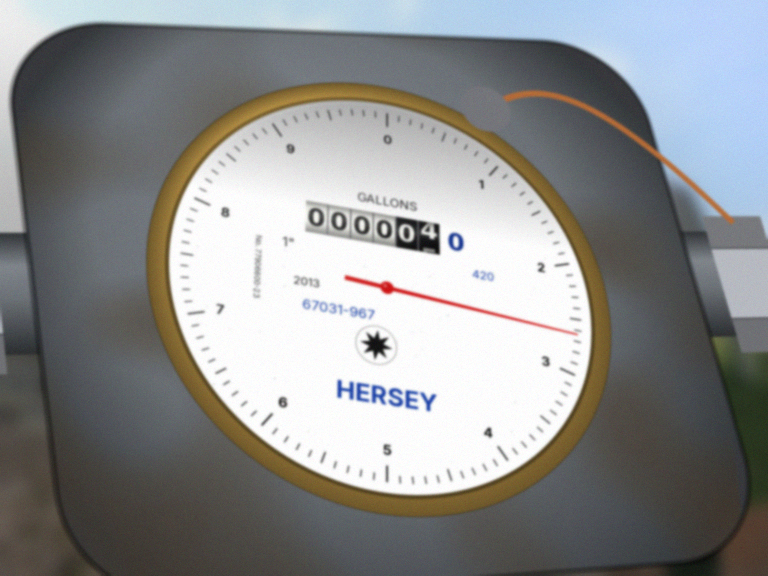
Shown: 42.6
